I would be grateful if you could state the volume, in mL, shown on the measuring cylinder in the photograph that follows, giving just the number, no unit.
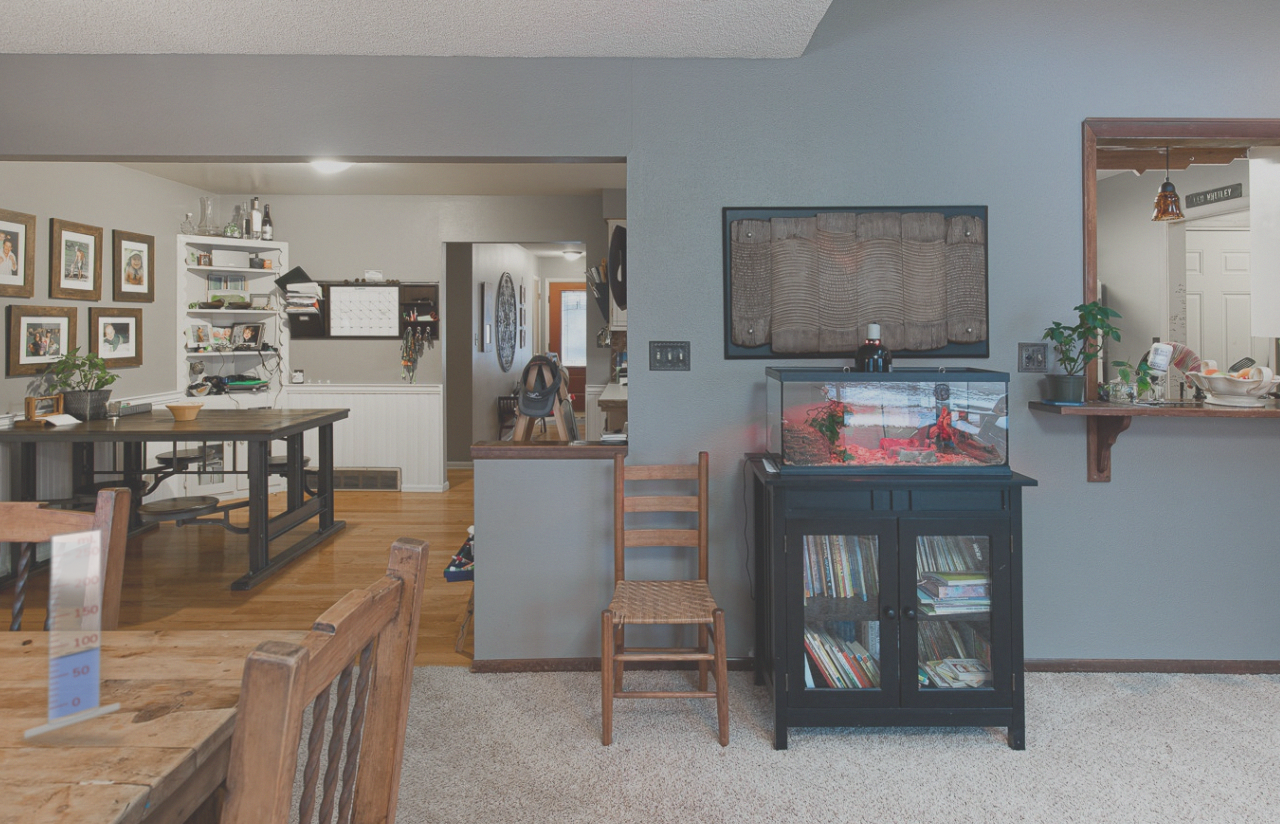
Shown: 80
